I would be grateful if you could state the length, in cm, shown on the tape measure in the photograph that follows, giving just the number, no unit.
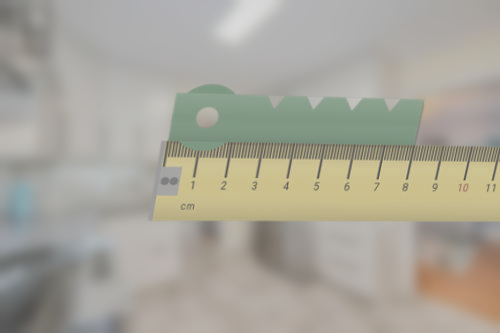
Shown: 8
